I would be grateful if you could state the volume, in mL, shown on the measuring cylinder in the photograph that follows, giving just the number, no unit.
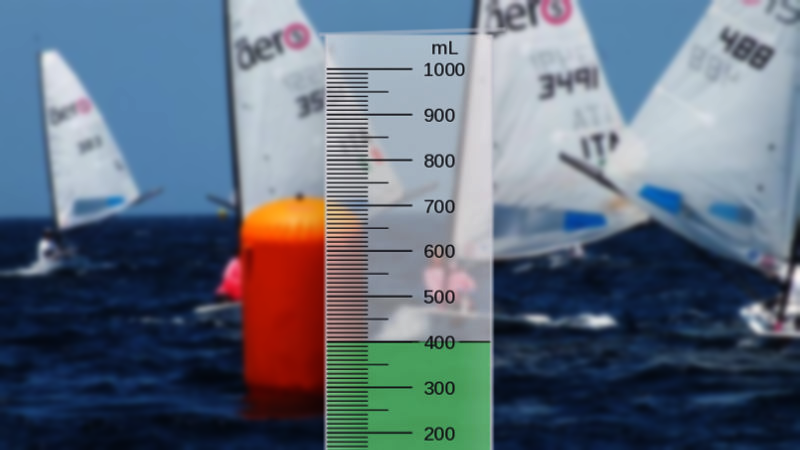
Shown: 400
